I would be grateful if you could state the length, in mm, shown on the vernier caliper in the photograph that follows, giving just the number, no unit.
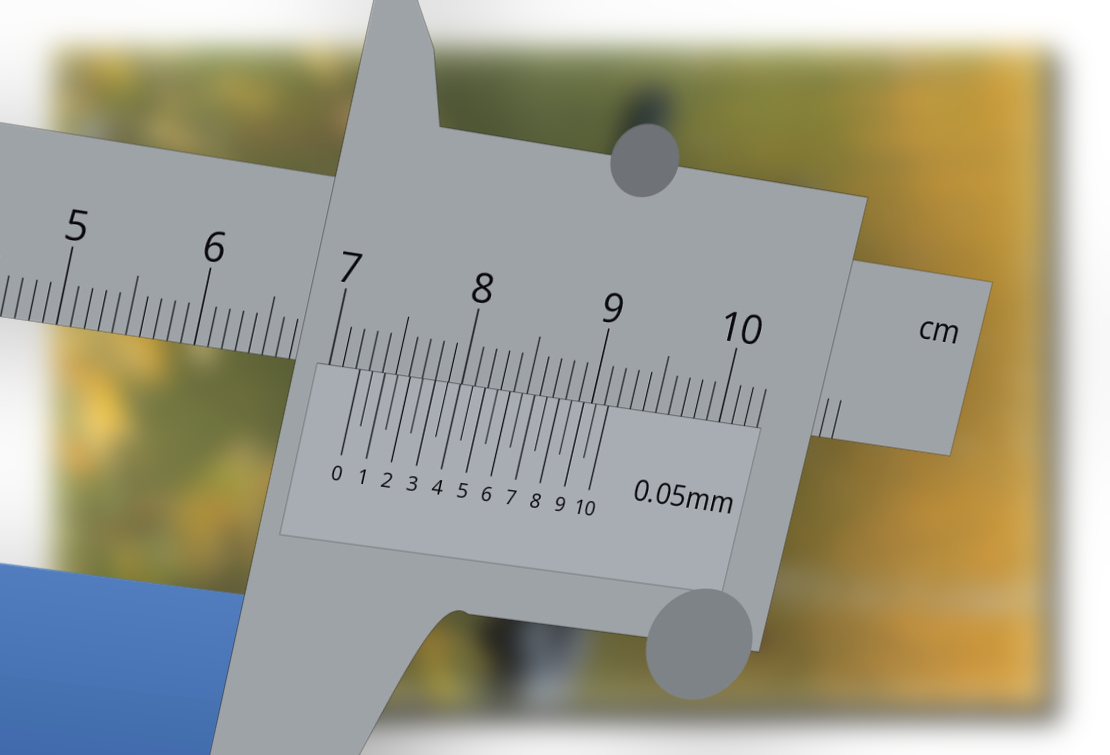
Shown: 72.3
